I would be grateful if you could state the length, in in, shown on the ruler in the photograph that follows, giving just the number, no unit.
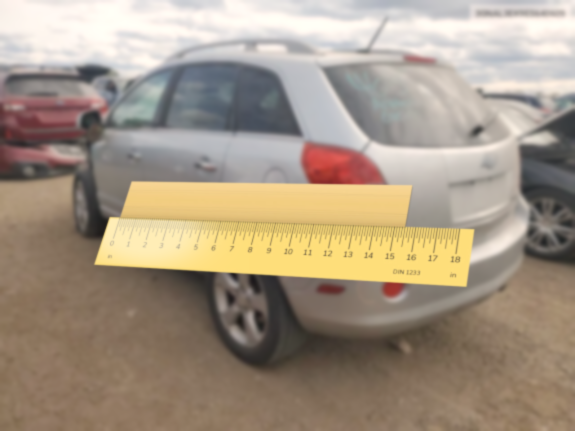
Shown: 15.5
